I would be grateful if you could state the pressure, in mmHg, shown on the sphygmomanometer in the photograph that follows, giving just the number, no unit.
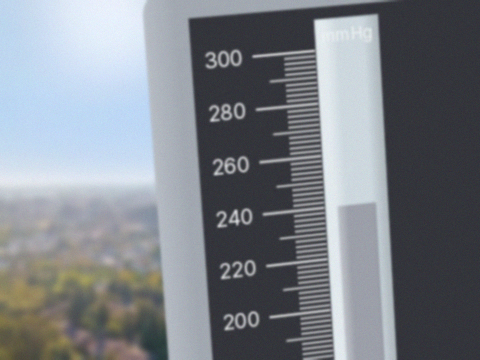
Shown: 240
